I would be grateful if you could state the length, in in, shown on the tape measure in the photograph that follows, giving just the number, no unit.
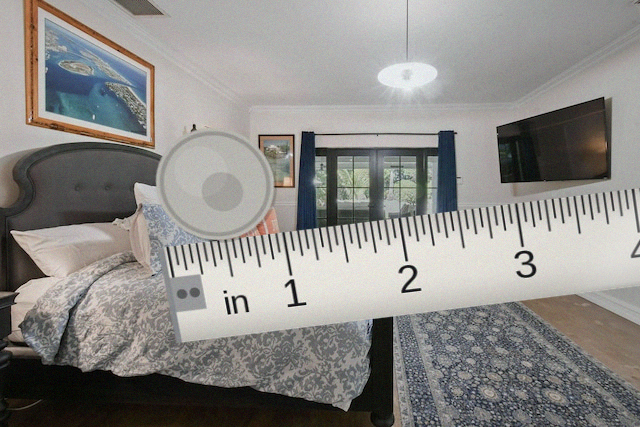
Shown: 1
